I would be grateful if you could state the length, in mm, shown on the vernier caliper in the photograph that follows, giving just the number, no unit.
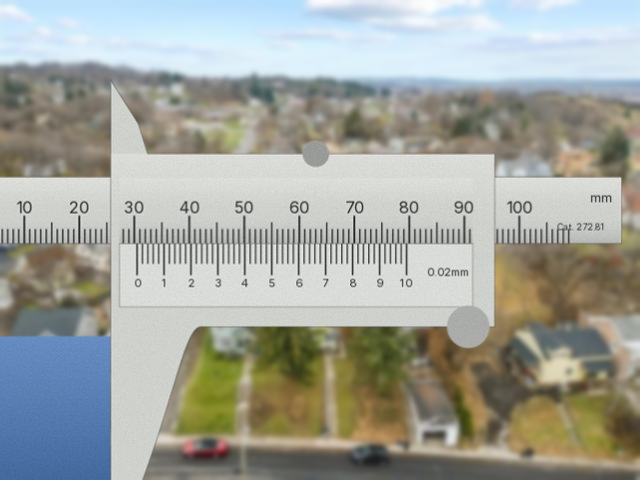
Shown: 30.5
